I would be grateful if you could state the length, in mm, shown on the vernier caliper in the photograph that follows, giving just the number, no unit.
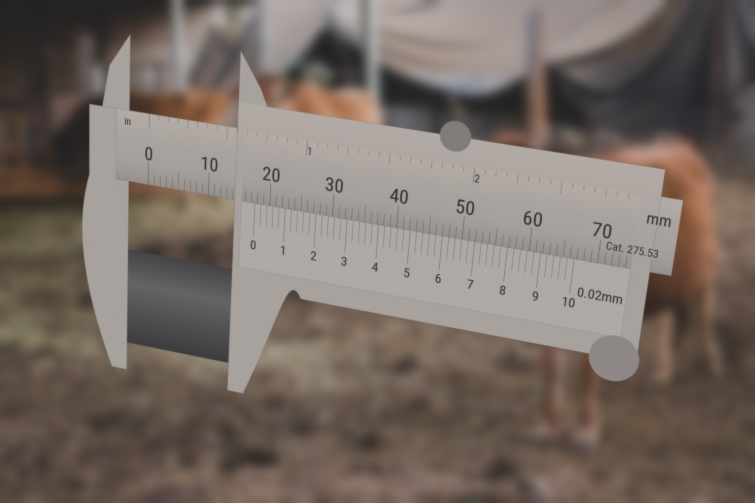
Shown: 17.6
